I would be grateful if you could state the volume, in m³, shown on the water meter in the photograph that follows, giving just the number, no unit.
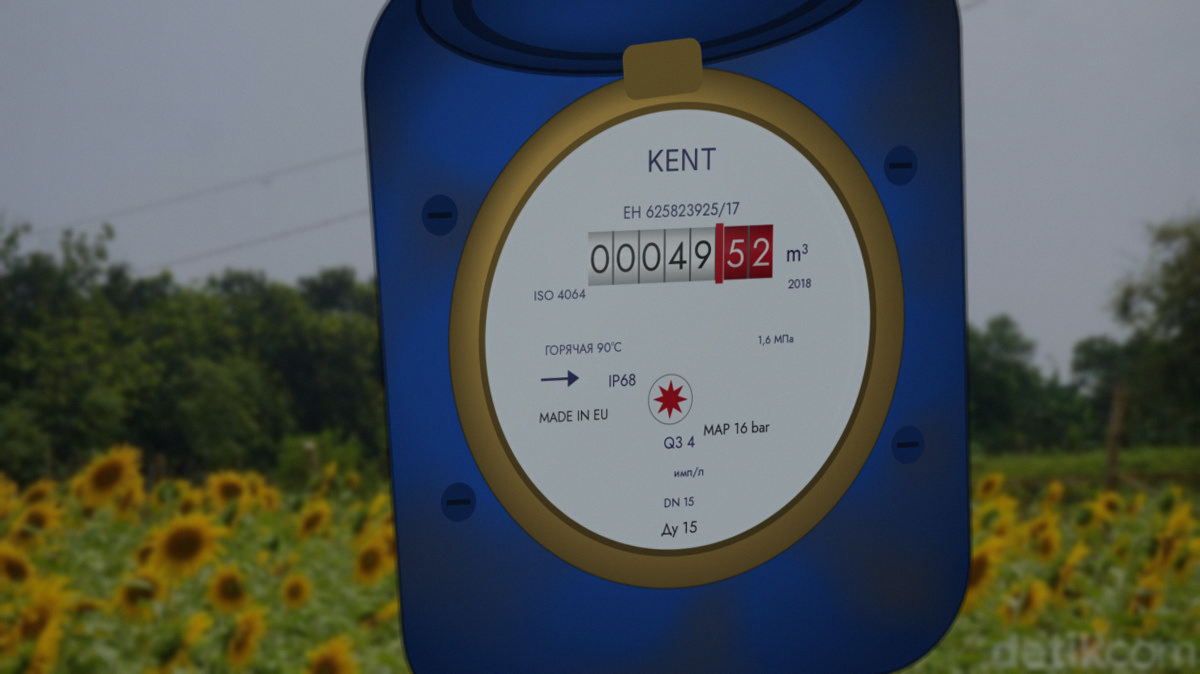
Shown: 49.52
